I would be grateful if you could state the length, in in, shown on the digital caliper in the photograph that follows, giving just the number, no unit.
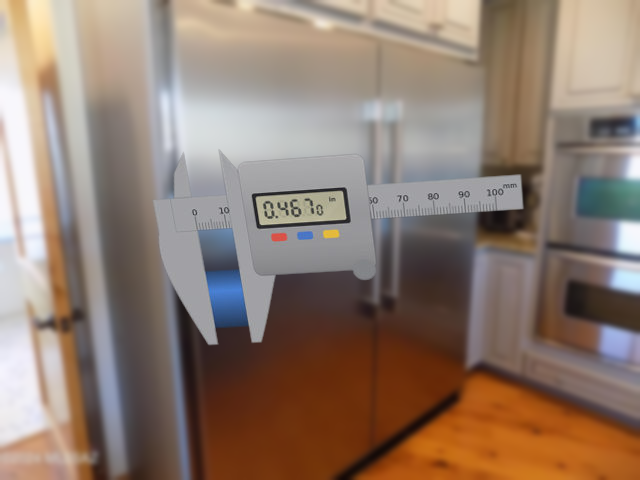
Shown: 0.4670
